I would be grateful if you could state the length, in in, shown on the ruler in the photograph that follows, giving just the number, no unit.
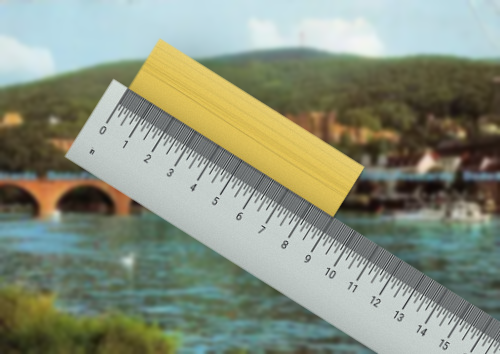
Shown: 9
